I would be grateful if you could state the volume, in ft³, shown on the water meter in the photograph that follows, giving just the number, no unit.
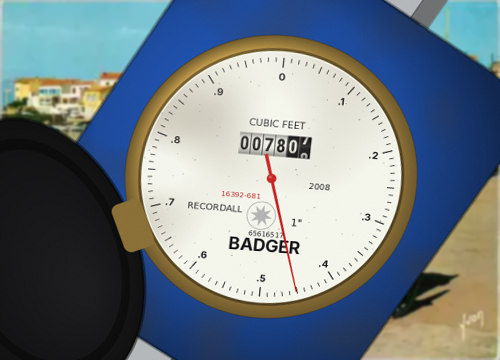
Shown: 7807.45
